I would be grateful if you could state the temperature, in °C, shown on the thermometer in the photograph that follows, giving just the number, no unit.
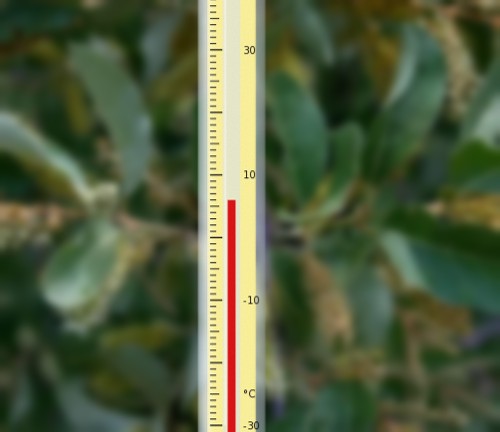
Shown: 6
